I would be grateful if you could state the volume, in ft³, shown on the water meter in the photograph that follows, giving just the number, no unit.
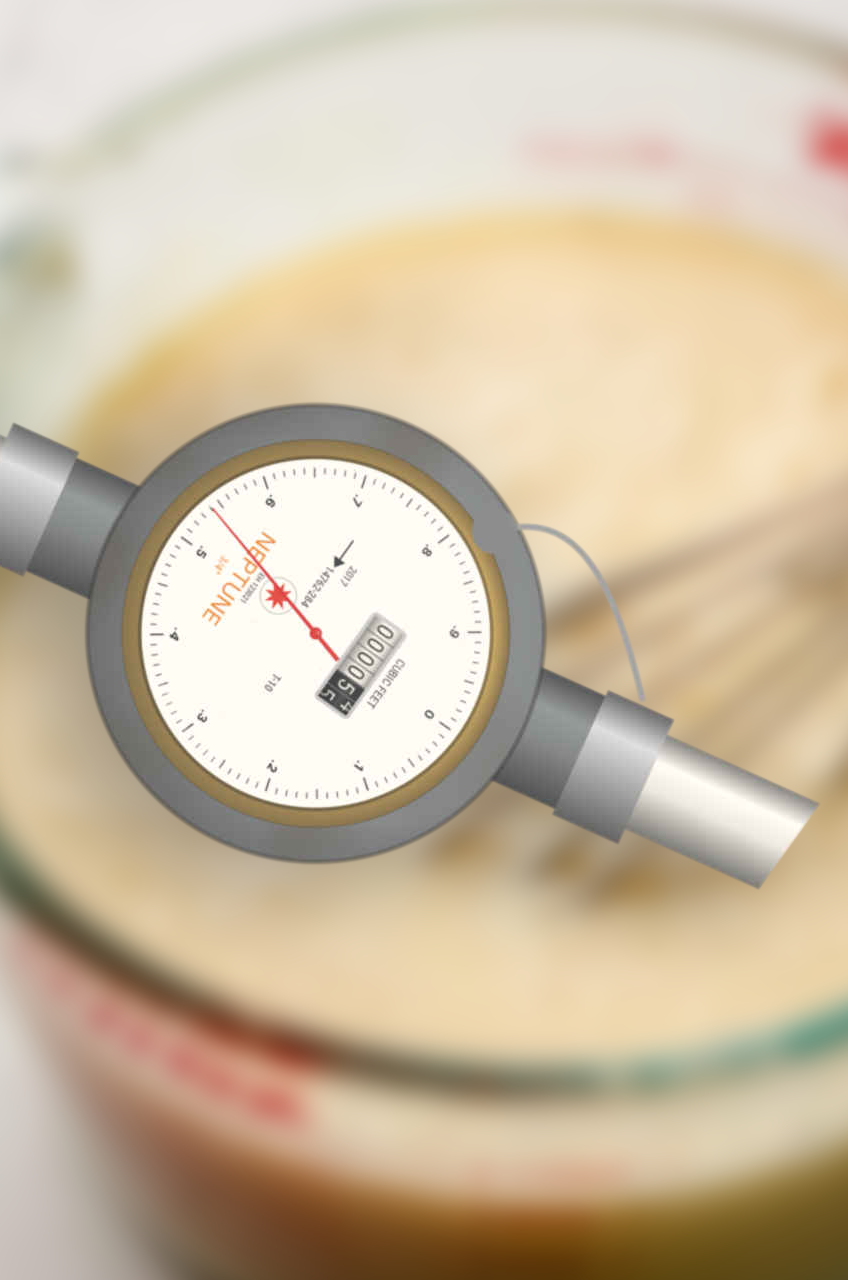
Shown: 54.54
